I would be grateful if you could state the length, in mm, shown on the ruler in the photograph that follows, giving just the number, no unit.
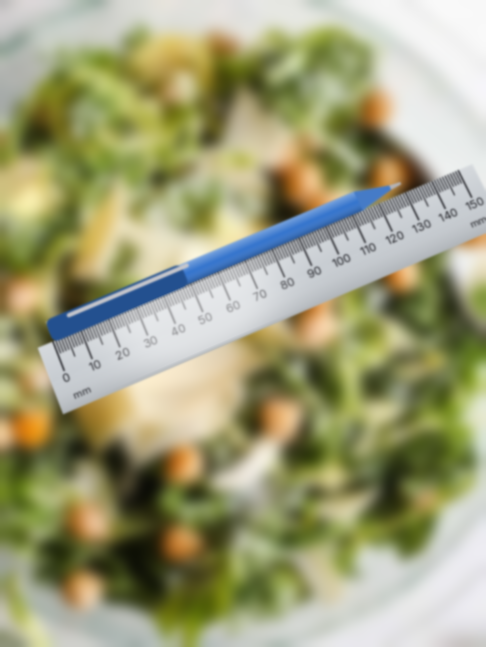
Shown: 130
